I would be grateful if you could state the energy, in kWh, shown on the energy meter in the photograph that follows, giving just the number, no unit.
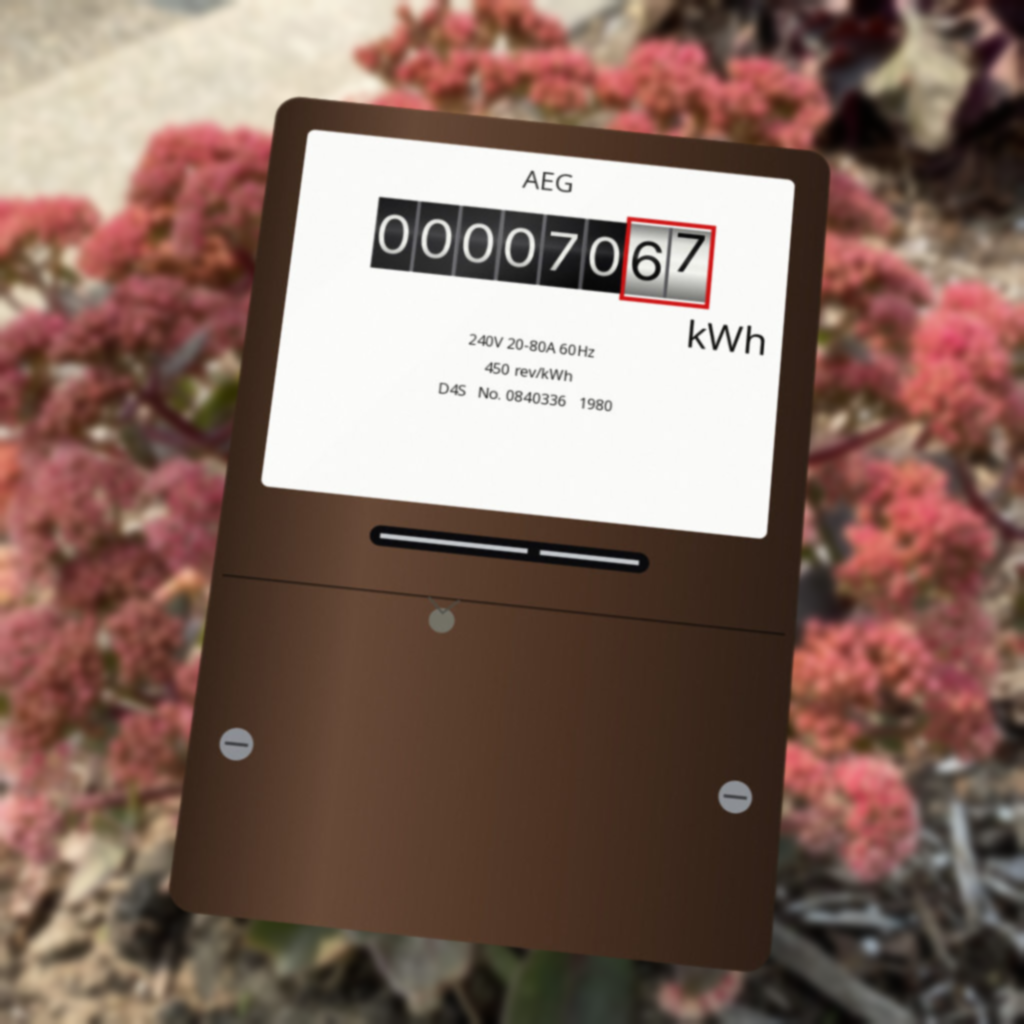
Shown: 70.67
